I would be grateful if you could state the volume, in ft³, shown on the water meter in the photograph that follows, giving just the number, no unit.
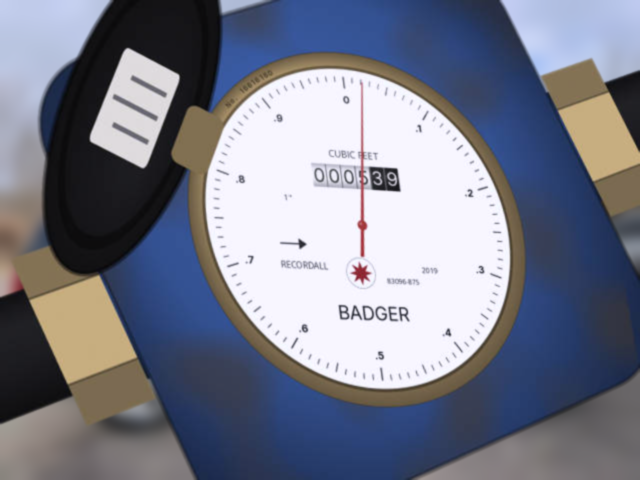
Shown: 539.02
